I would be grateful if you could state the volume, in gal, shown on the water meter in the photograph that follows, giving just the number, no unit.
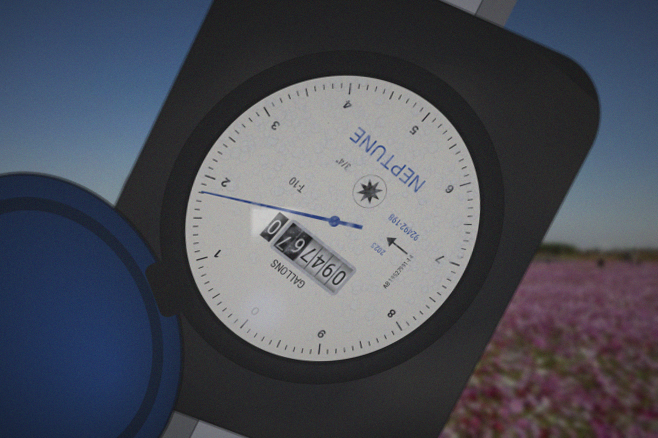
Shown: 947671.8
